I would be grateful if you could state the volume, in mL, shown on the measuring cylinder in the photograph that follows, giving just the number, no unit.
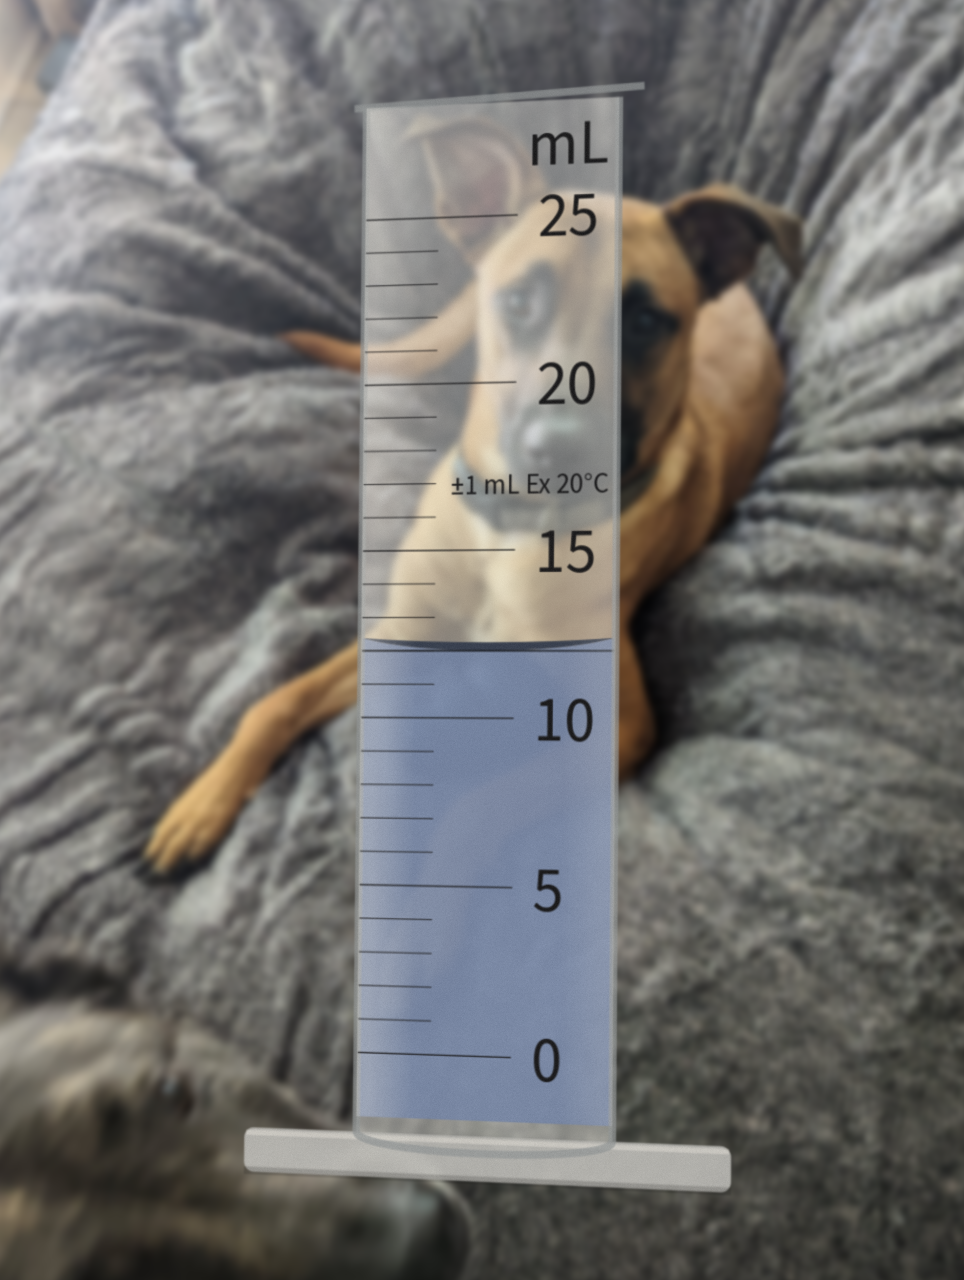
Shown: 12
